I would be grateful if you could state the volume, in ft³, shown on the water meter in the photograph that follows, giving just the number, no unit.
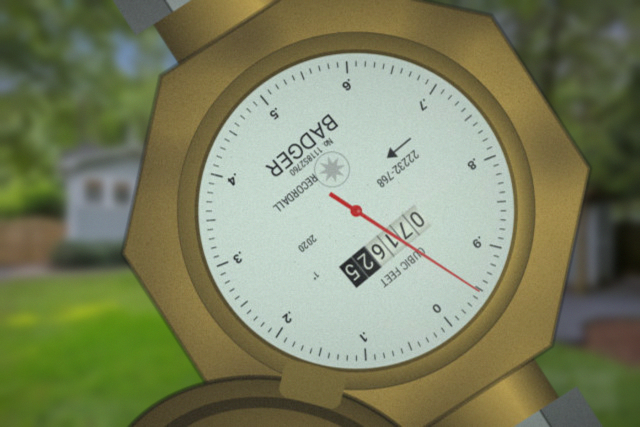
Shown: 71624.95
